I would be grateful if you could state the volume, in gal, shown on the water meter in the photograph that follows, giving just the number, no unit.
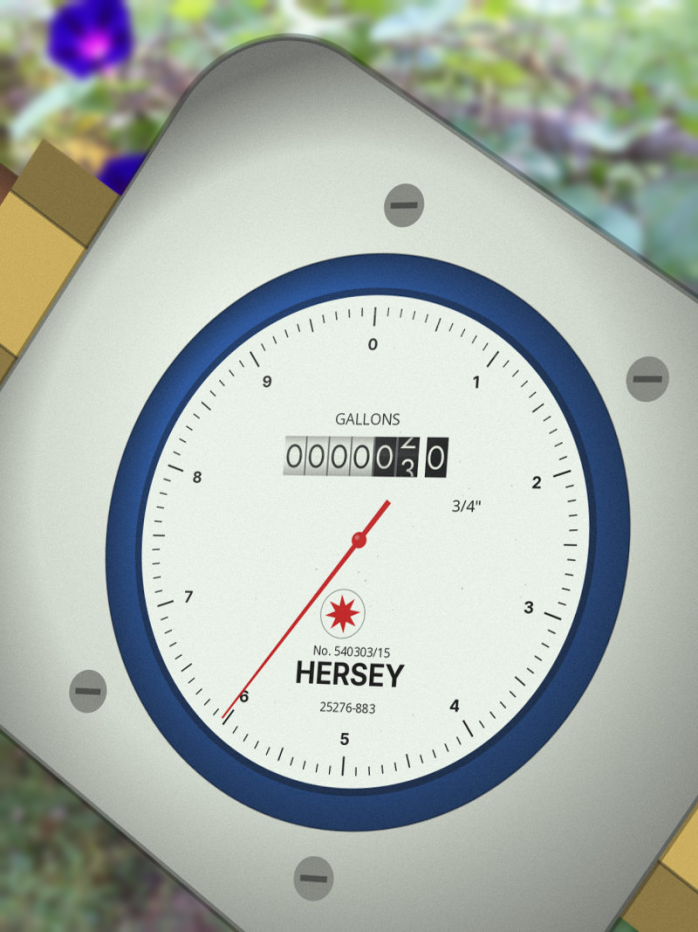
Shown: 26.0
